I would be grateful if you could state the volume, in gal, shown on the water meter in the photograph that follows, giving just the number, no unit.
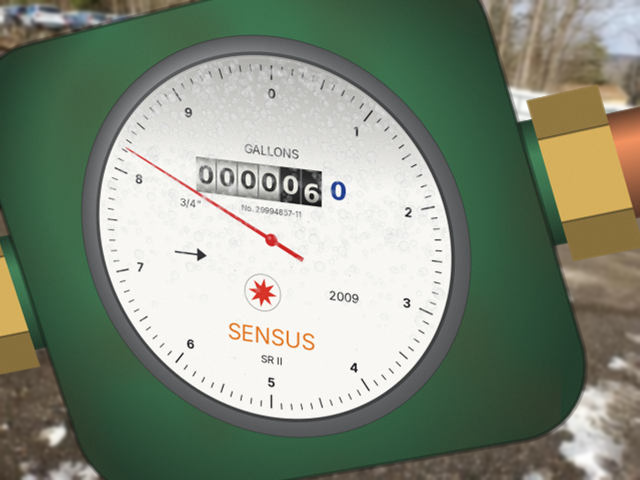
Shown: 58.2
